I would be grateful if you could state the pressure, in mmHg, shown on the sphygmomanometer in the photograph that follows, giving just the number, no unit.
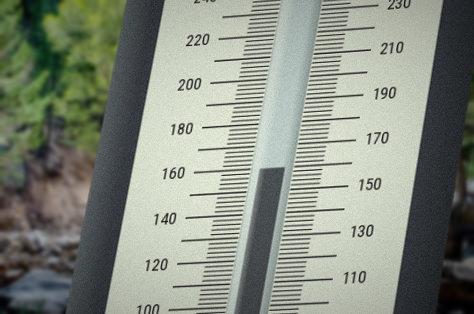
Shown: 160
